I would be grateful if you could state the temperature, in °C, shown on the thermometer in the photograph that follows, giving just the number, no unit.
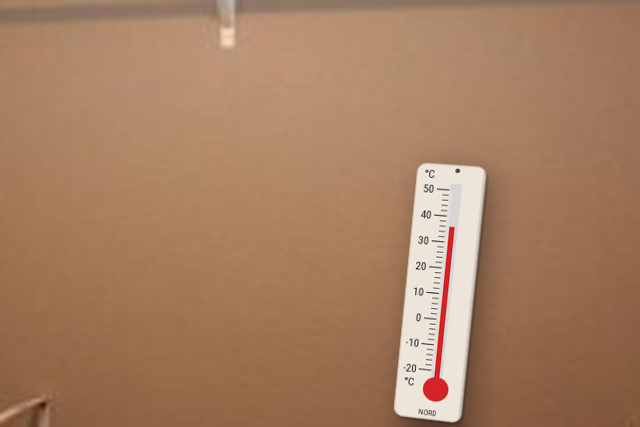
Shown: 36
